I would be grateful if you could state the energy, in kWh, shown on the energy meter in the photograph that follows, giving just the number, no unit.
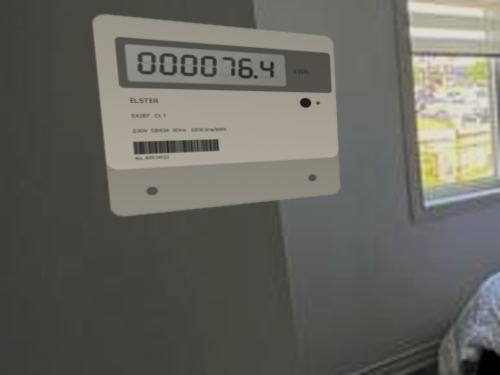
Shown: 76.4
